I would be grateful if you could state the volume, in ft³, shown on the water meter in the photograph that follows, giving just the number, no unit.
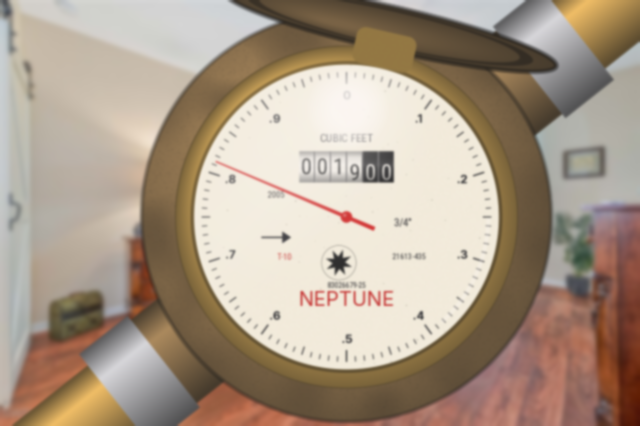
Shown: 1899.81
